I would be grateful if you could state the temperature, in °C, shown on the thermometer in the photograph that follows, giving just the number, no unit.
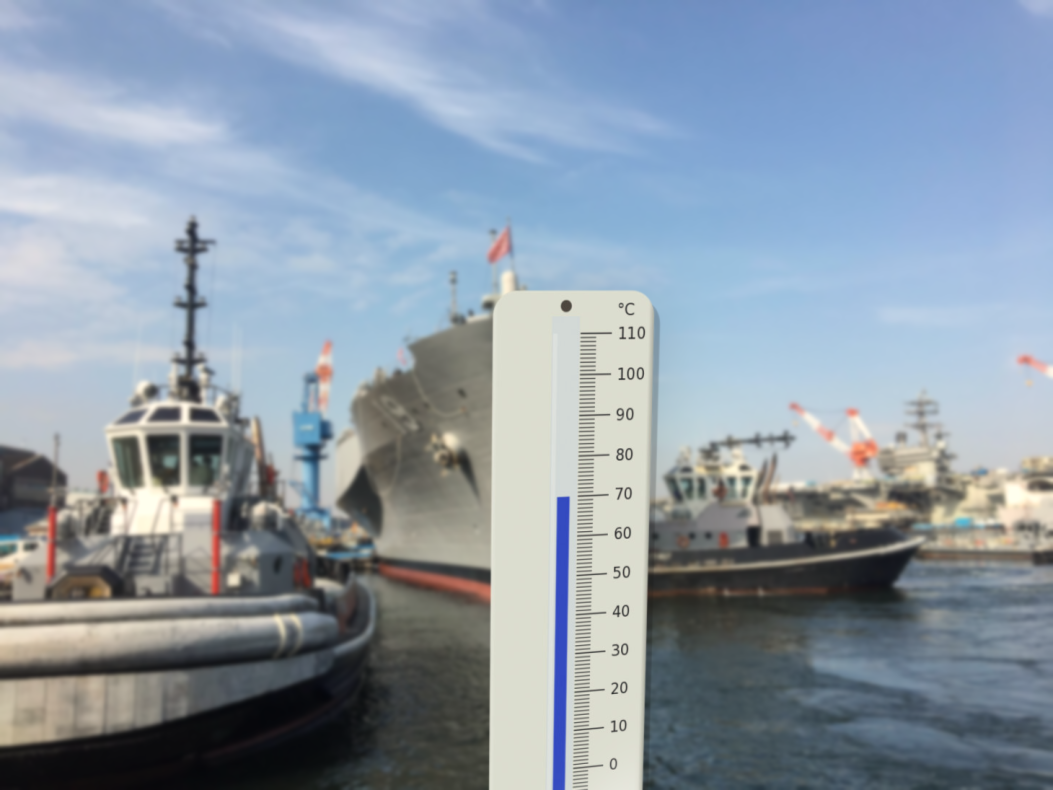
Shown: 70
